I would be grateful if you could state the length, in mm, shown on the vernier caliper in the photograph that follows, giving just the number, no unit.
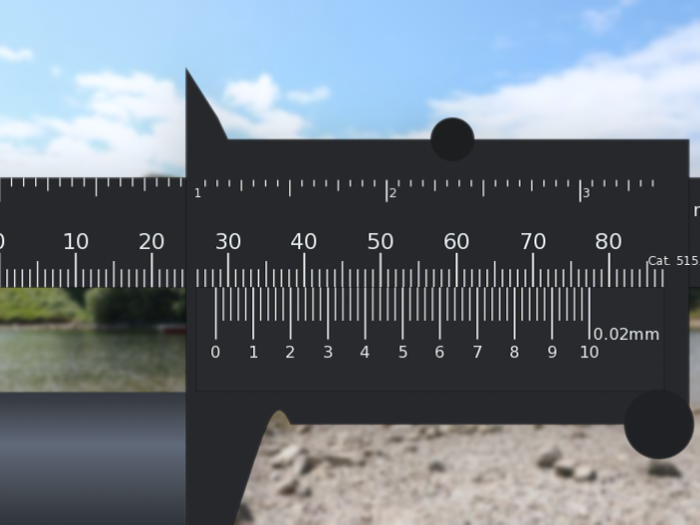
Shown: 28.4
